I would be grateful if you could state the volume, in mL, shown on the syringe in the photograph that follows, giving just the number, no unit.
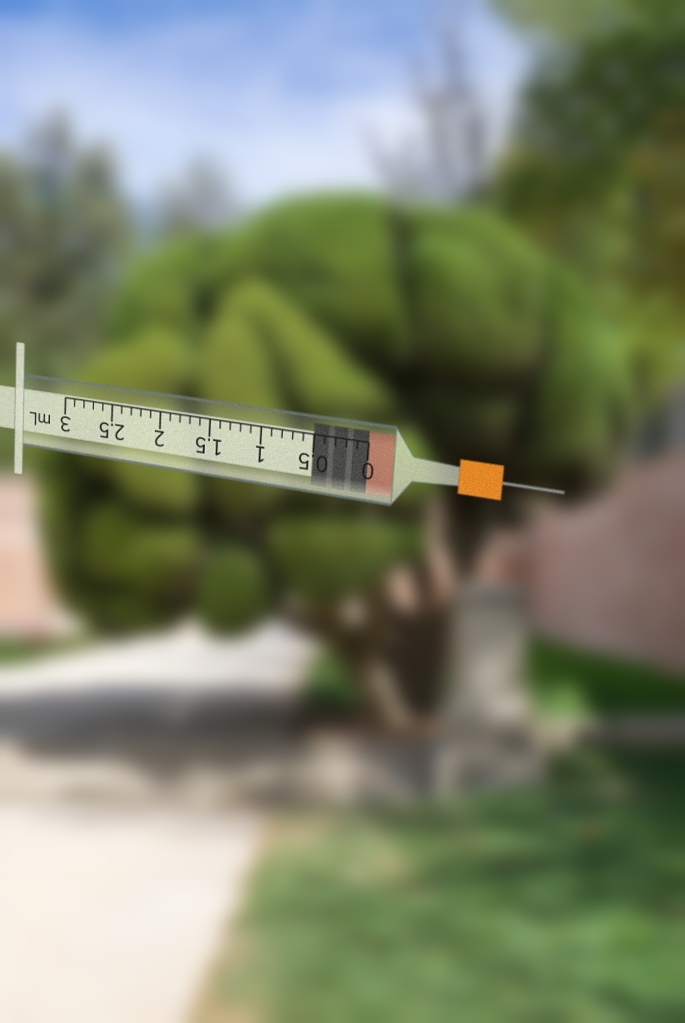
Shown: 0
